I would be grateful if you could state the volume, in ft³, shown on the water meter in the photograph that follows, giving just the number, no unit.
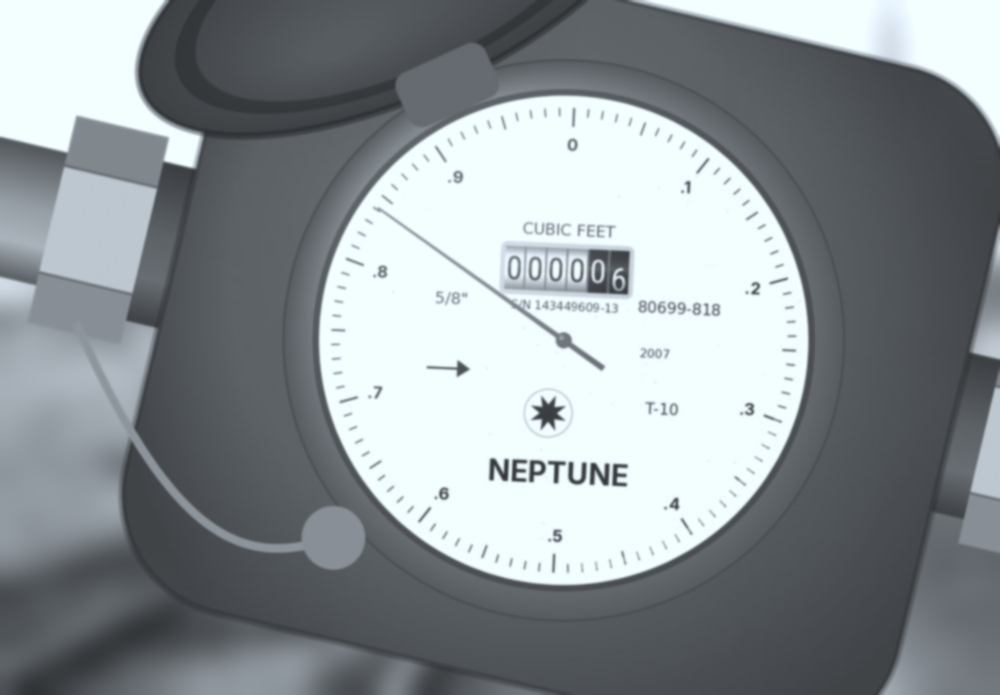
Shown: 5.84
